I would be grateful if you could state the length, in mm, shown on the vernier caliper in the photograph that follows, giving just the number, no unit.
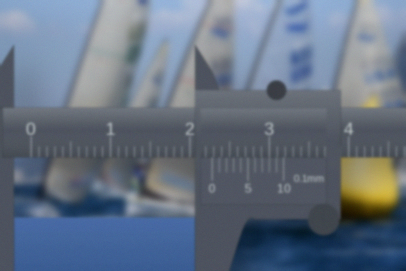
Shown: 22.8
